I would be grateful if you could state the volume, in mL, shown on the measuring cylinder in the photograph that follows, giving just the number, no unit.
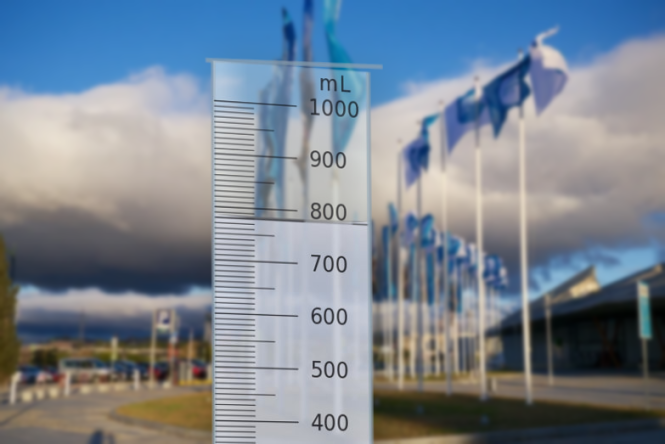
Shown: 780
